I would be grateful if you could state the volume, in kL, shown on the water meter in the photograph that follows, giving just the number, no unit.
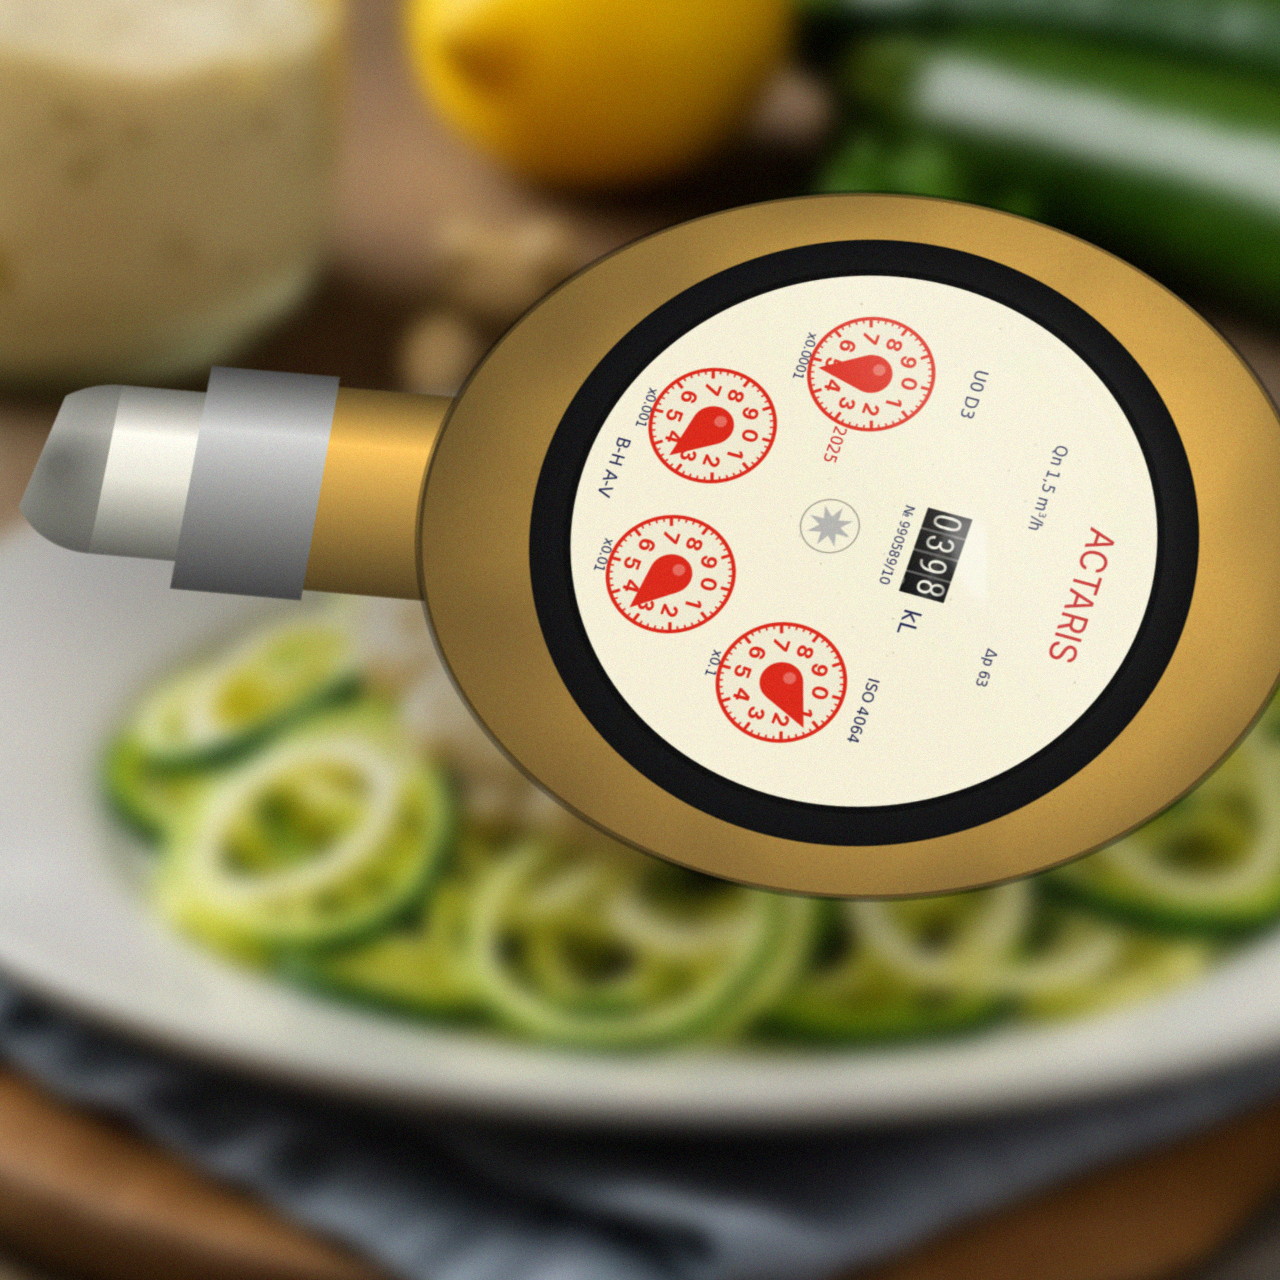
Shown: 398.1334
